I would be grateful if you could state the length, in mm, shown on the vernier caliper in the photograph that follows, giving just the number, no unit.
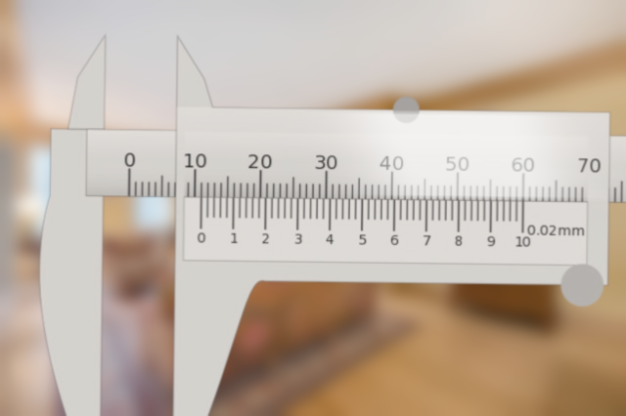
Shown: 11.0
